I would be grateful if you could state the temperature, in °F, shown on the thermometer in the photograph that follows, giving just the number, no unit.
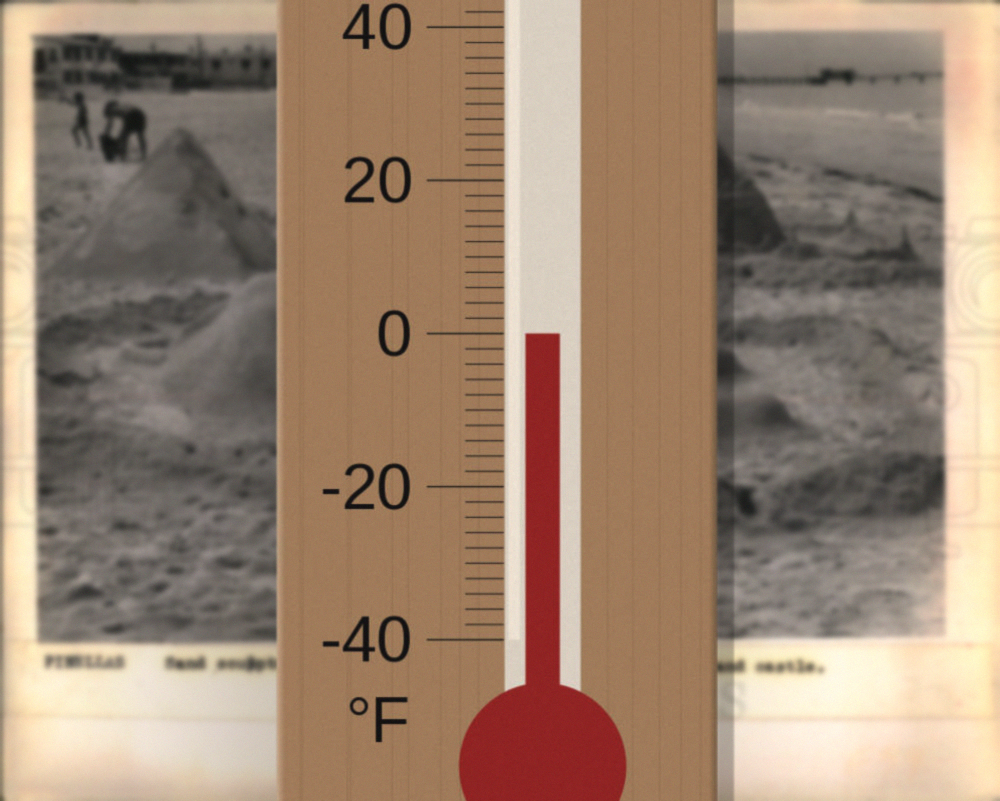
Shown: 0
